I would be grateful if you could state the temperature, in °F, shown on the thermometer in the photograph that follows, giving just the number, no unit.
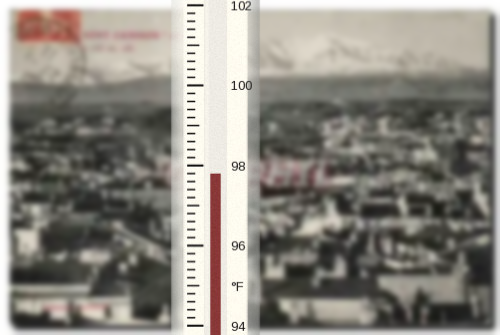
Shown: 97.8
